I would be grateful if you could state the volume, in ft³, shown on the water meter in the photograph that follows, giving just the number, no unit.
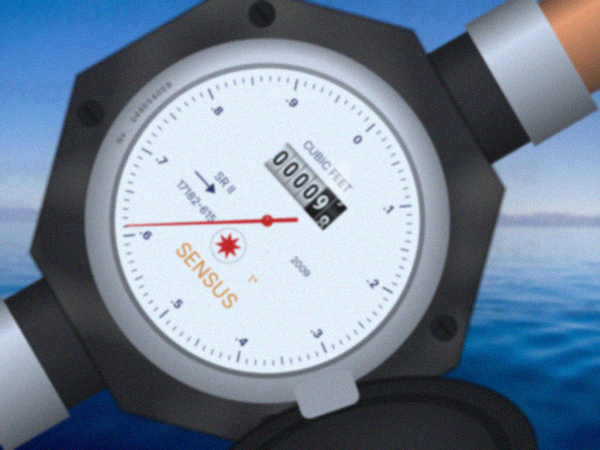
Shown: 97.61
